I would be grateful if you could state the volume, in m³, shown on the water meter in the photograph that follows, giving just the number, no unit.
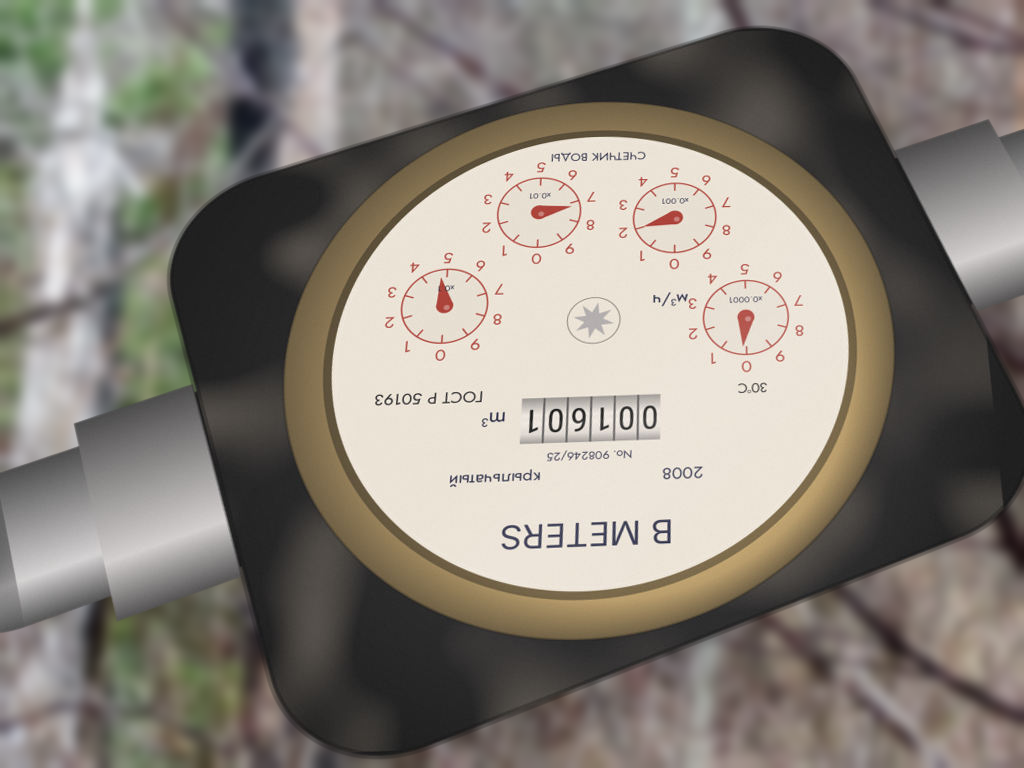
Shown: 1601.4720
